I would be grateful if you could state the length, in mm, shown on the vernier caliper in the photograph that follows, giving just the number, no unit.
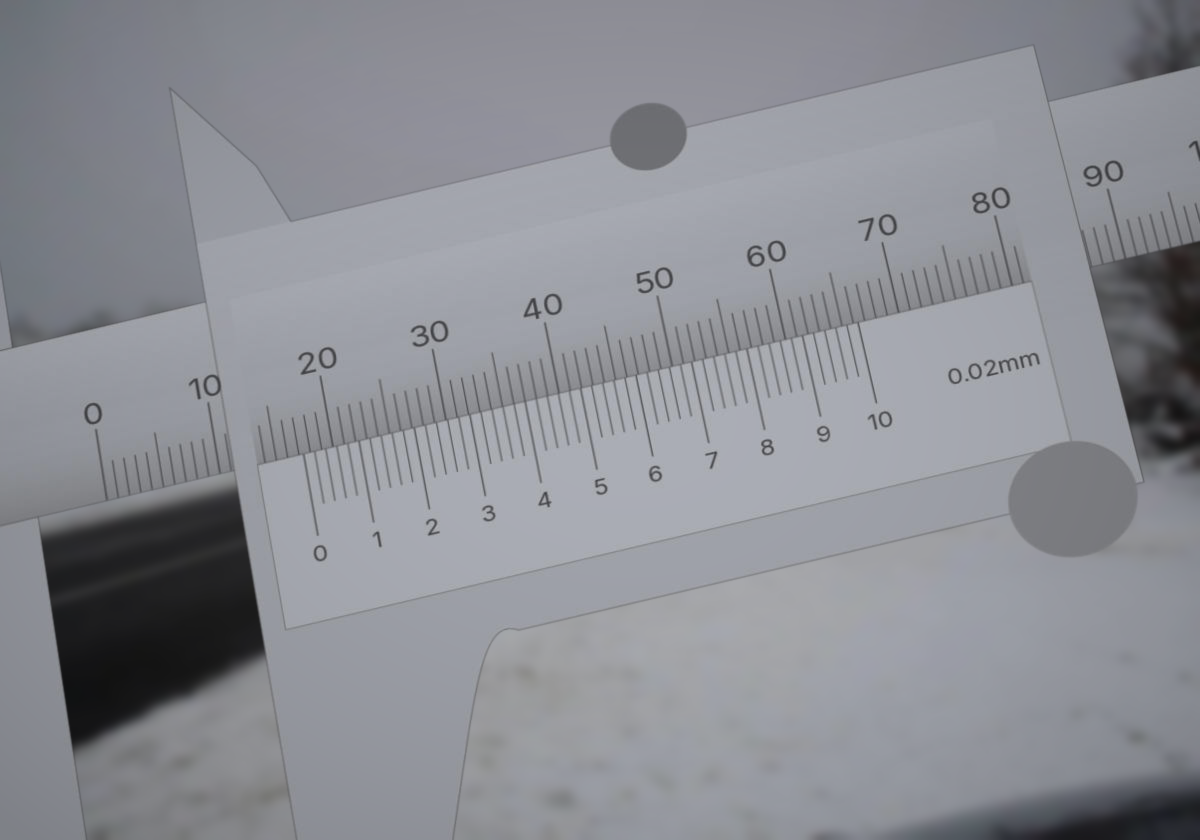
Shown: 17.4
